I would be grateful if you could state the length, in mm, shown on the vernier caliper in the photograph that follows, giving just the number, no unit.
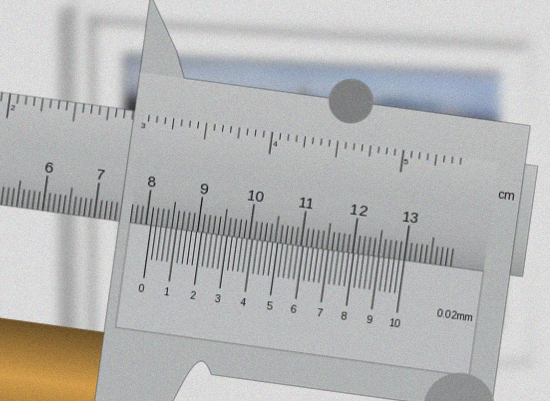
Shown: 81.0
